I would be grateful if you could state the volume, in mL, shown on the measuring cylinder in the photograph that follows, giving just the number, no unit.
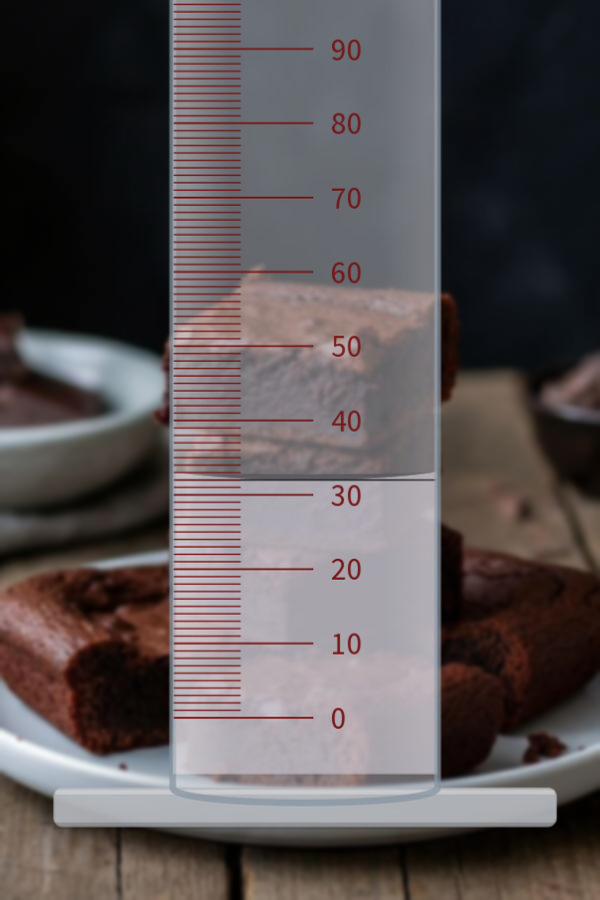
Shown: 32
